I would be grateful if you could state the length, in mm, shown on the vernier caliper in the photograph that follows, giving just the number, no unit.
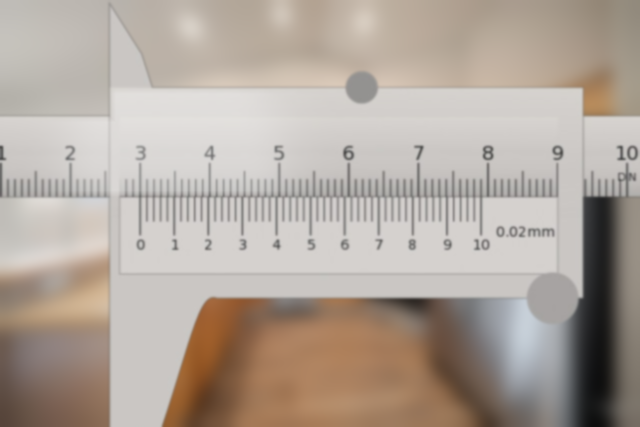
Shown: 30.0
